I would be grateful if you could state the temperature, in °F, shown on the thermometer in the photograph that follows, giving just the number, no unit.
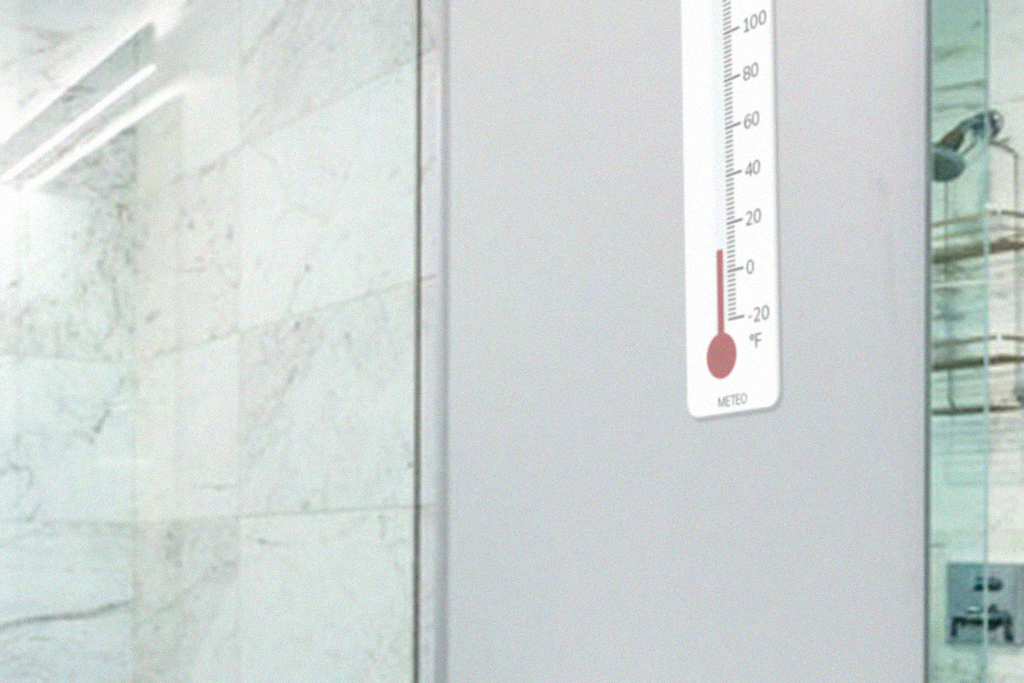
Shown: 10
